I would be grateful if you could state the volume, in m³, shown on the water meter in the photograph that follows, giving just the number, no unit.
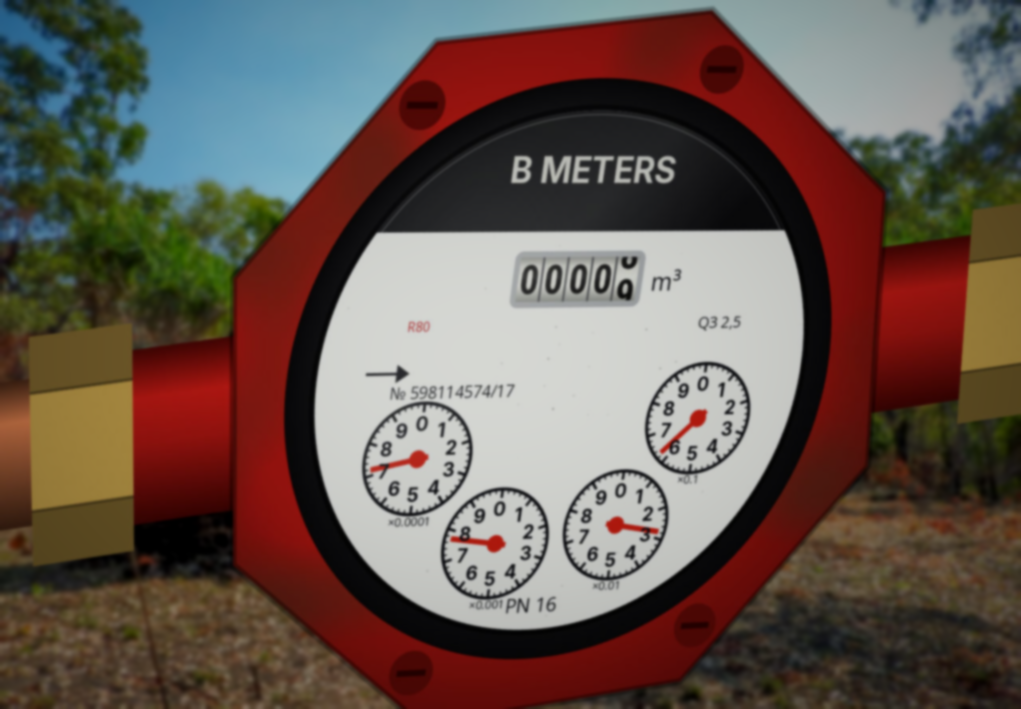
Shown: 8.6277
